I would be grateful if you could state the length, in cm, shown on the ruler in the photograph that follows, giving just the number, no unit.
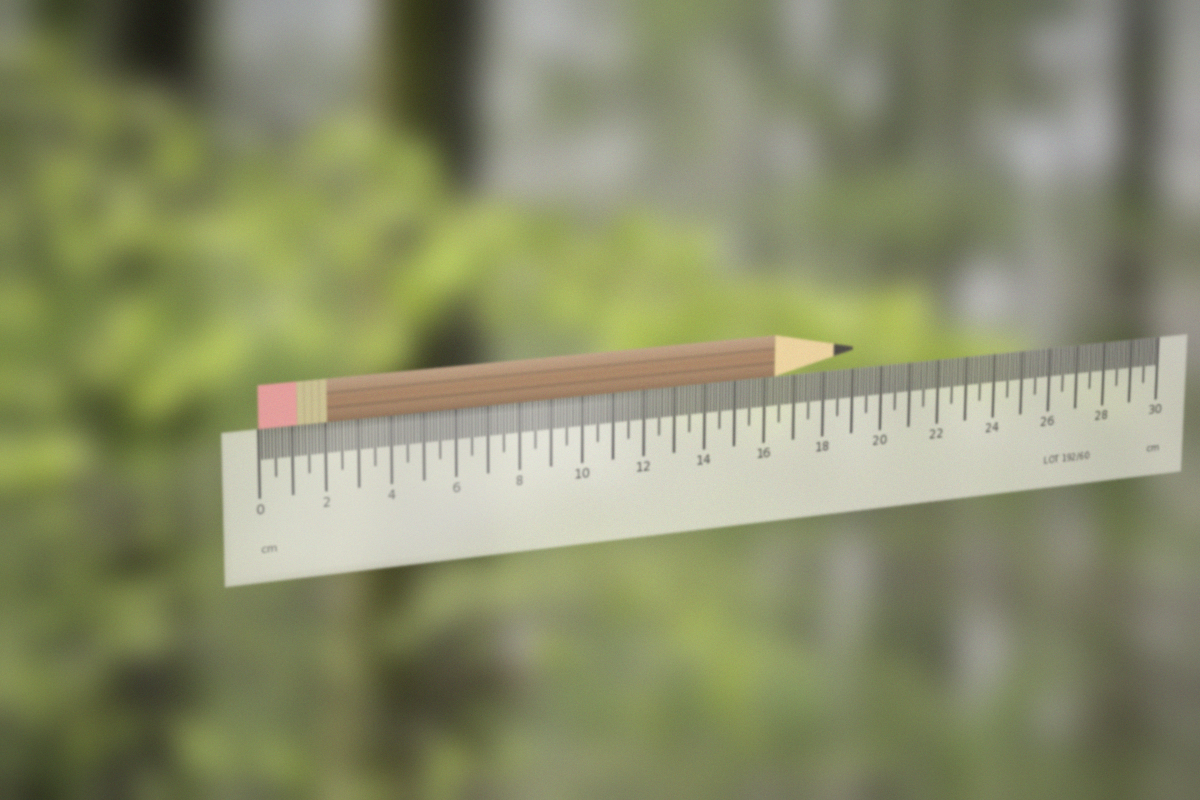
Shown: 19
